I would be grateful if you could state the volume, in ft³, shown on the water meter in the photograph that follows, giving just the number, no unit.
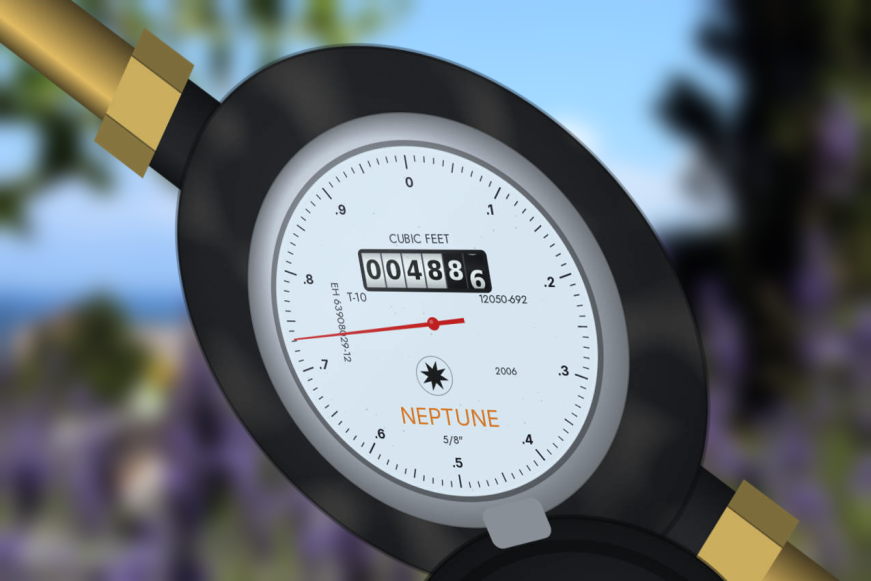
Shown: 4885.73
